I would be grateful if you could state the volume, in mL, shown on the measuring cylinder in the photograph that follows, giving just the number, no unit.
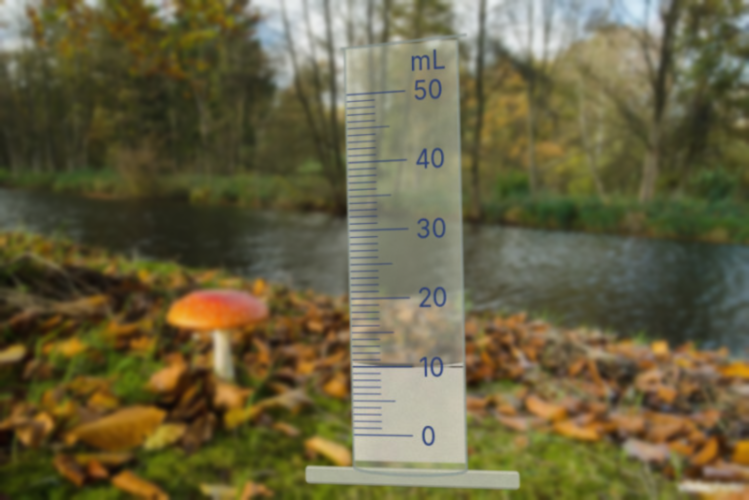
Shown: 10
